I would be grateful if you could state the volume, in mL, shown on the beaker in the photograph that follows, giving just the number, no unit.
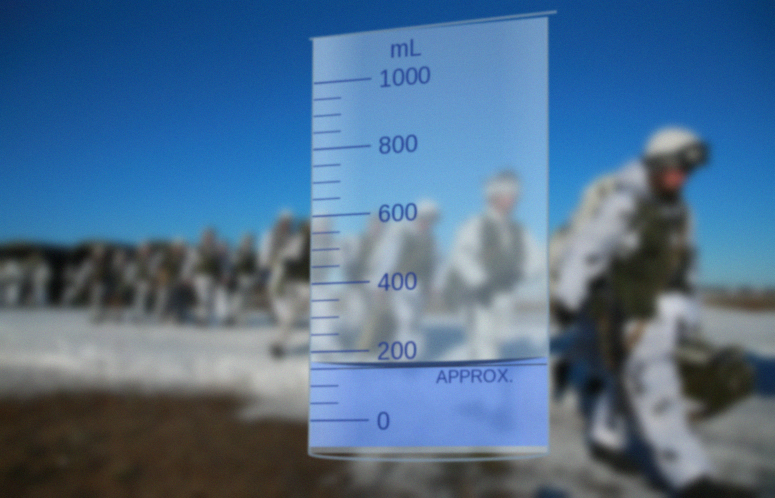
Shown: 150
